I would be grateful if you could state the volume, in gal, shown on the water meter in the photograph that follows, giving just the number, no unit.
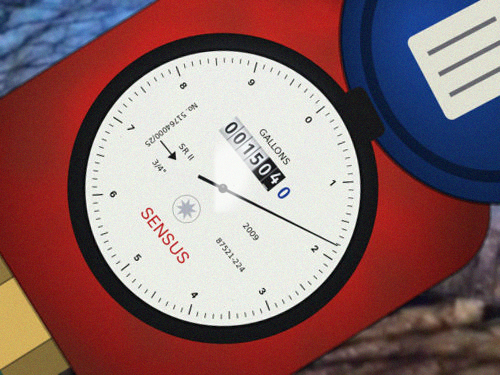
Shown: 15041.8
